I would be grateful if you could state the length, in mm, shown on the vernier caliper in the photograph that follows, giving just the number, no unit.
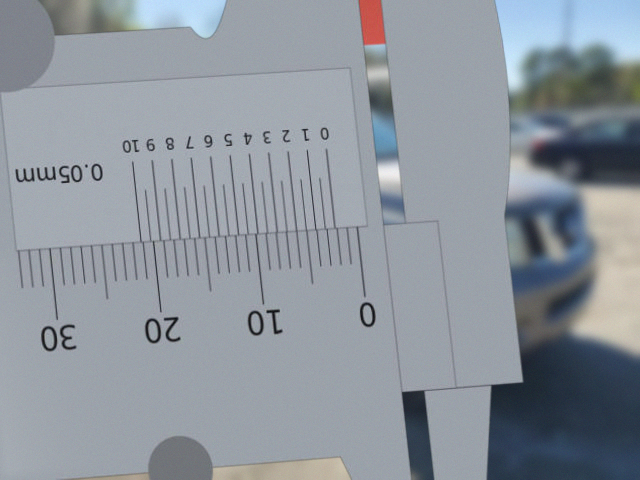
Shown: 2.2
